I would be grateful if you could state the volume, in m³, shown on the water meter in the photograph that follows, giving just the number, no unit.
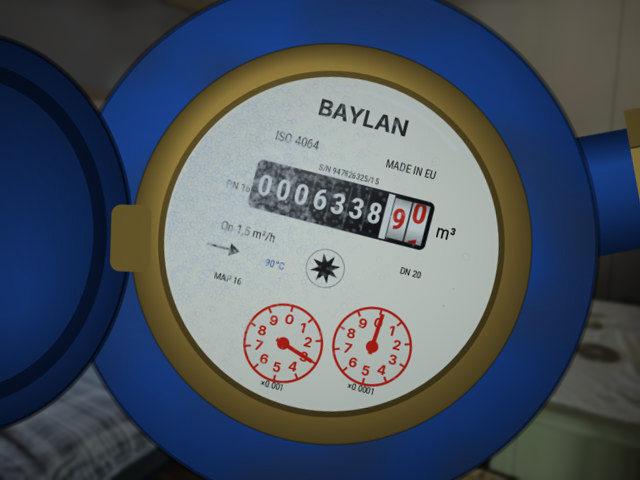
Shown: 6338.9030
